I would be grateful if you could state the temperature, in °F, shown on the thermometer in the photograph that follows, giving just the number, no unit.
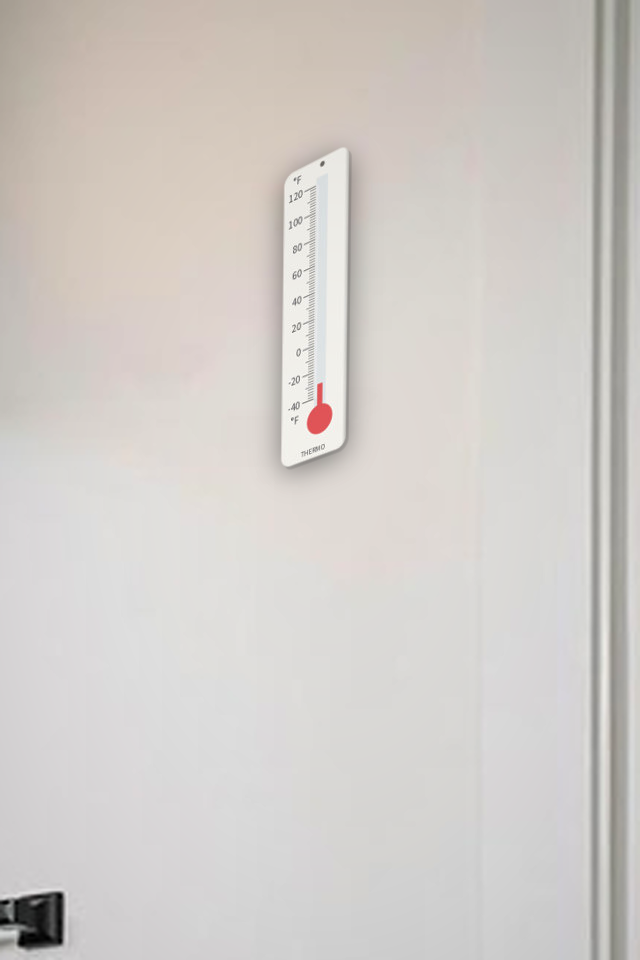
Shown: -30
